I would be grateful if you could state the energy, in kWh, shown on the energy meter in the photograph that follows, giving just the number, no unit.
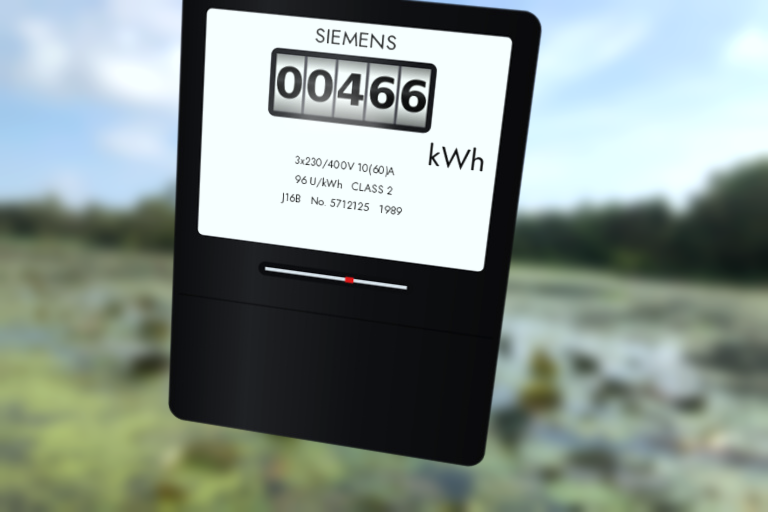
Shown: 466
